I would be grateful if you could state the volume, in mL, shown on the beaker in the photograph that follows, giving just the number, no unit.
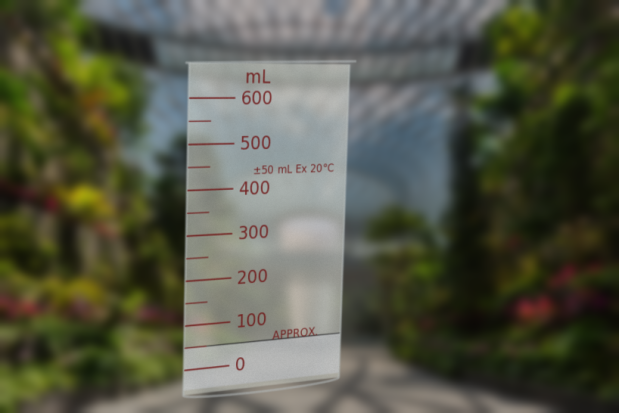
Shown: 50
